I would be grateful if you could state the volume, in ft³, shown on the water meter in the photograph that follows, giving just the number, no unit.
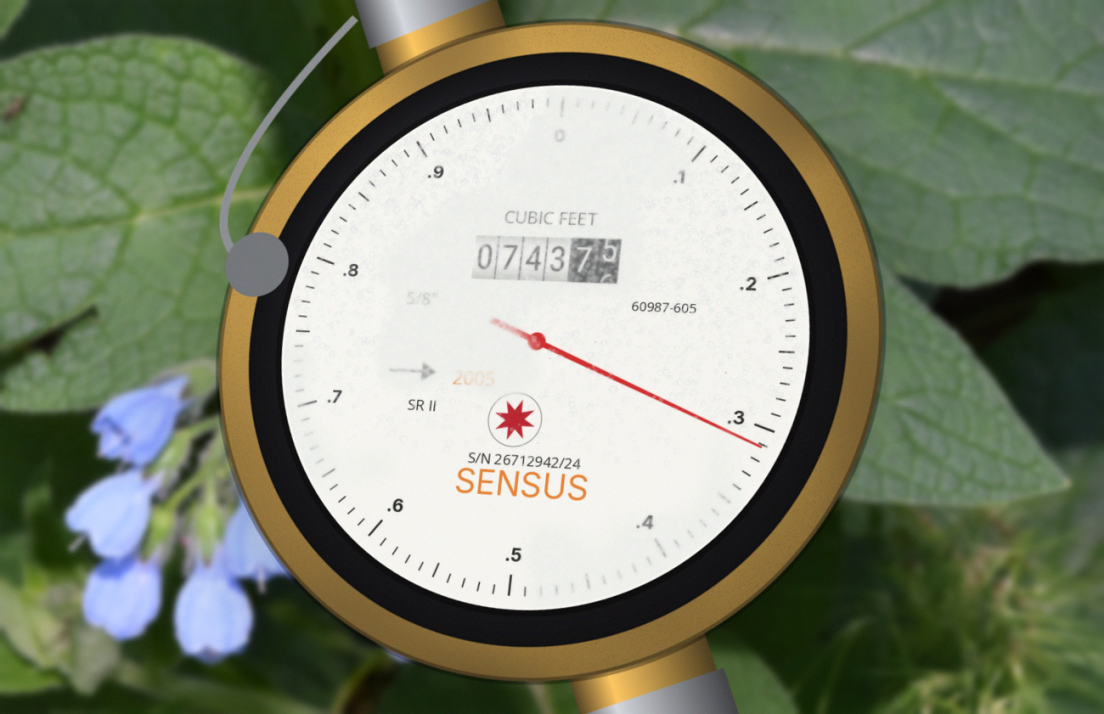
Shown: 74375.31
